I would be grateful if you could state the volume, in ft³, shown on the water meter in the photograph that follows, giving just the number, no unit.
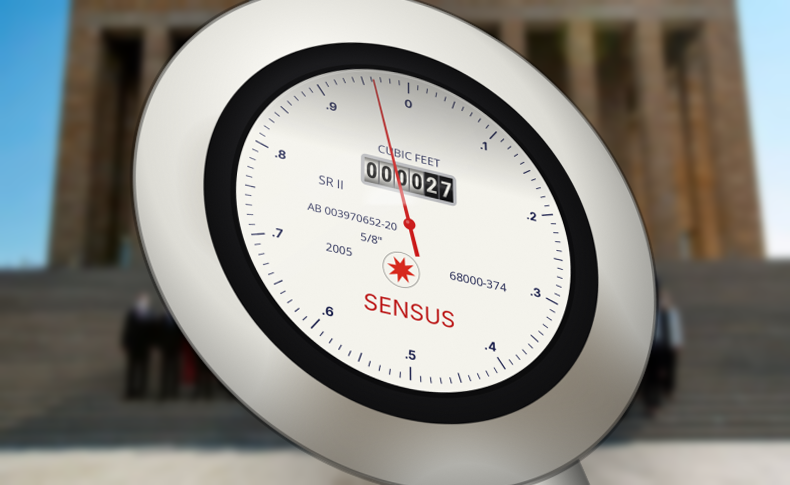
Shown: 26.96
